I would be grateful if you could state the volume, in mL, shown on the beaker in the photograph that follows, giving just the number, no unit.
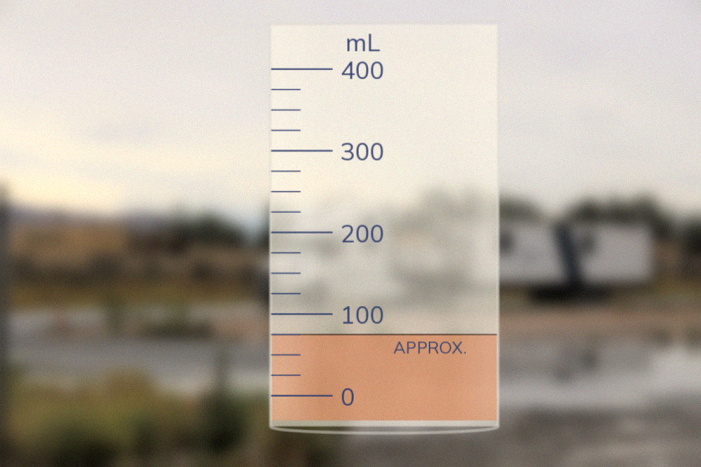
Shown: 75
